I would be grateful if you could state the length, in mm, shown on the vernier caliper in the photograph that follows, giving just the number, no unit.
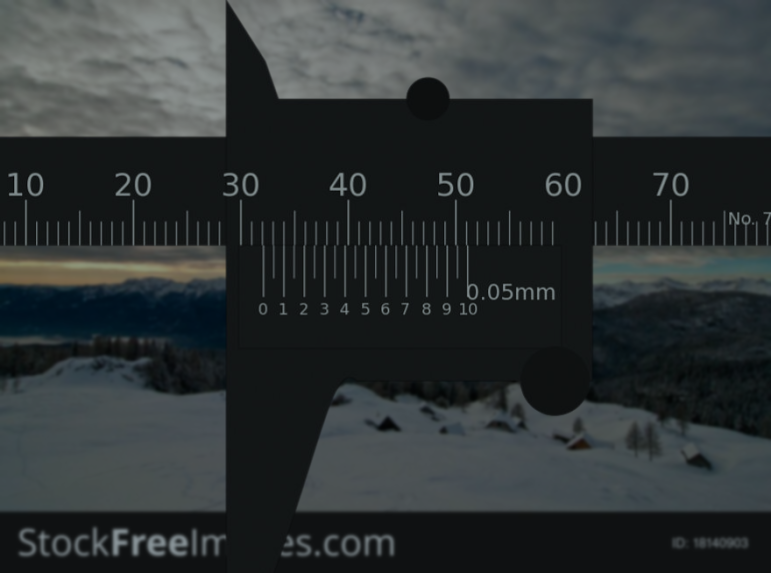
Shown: 32.1
